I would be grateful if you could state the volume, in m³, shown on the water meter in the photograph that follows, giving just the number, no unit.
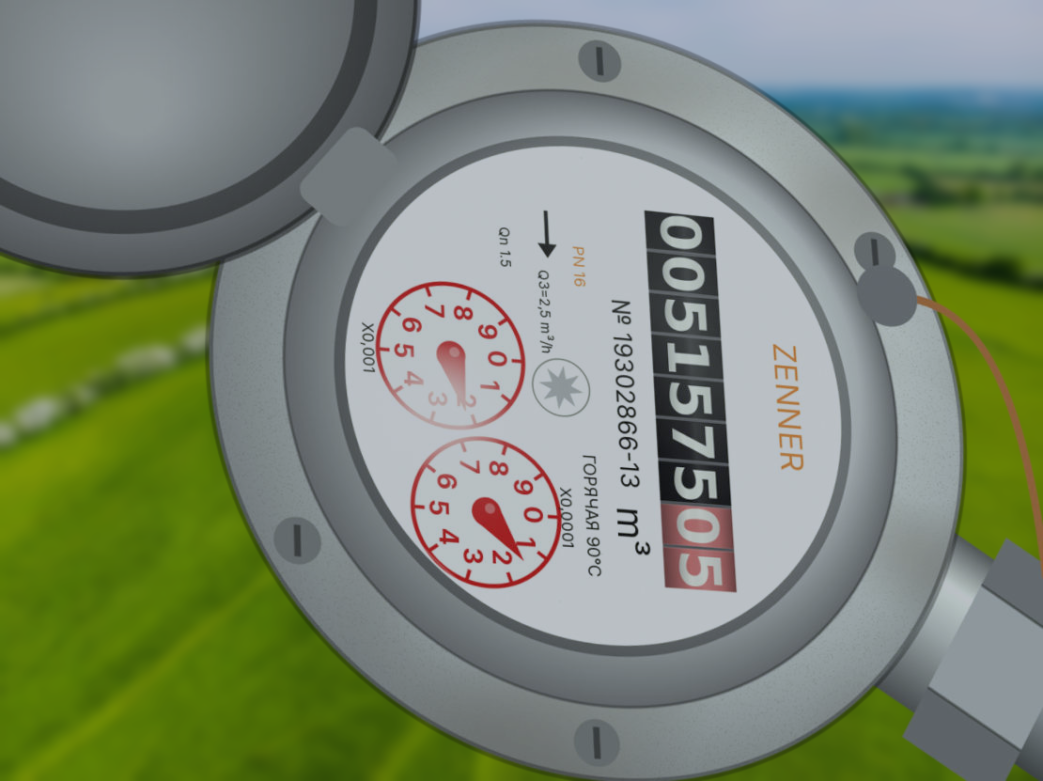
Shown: 51575.0521
